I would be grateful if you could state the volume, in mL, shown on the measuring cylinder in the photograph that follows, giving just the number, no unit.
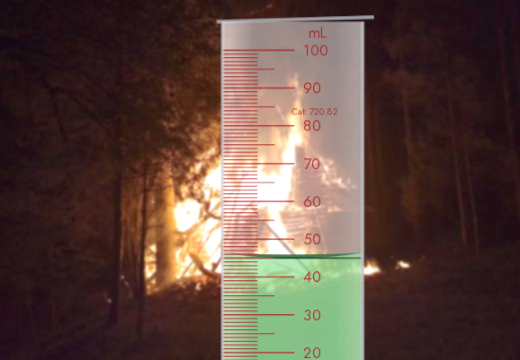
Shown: 45
